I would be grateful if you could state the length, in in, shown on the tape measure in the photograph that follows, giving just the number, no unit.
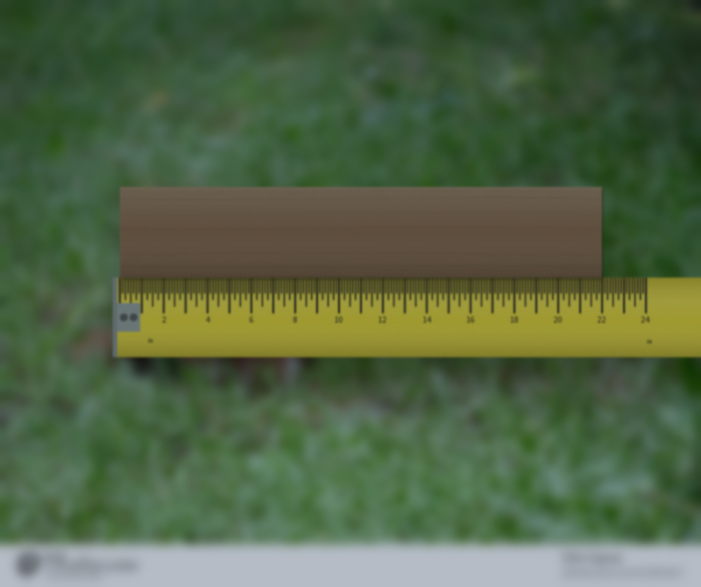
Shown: 22
